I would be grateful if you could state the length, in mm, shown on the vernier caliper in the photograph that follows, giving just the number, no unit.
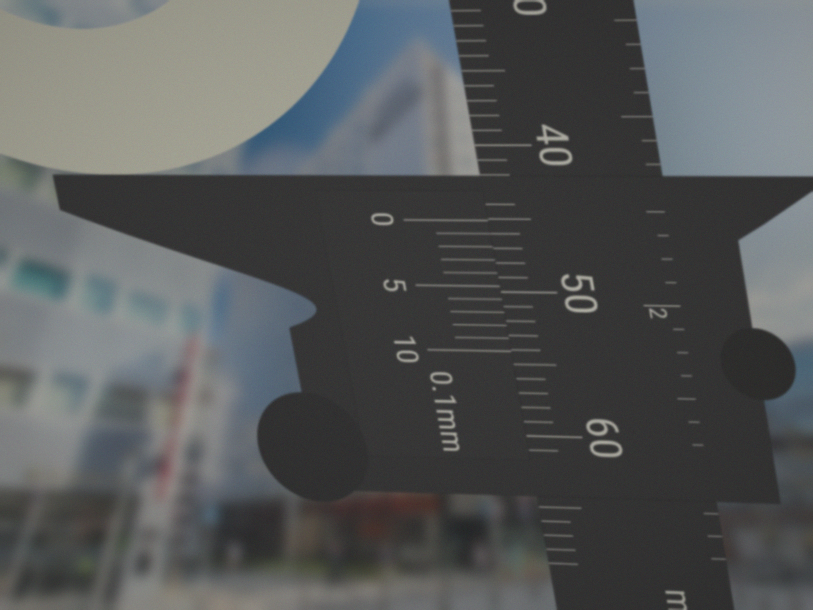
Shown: 45.1
